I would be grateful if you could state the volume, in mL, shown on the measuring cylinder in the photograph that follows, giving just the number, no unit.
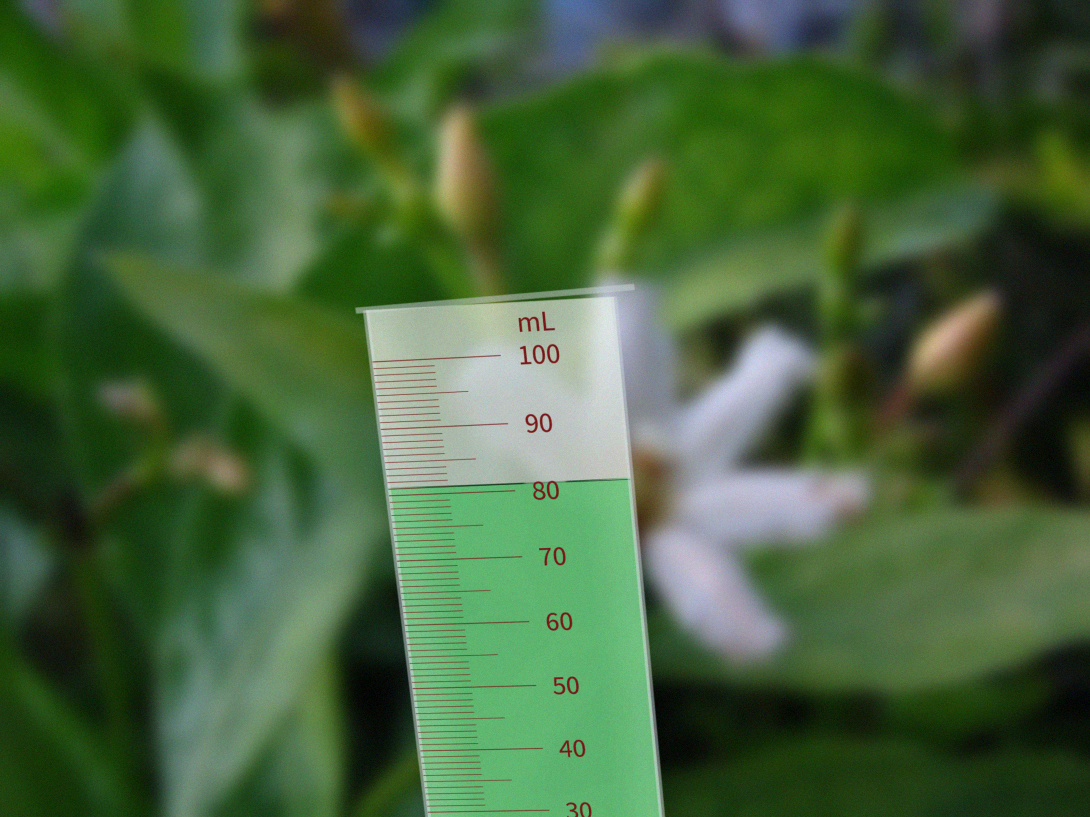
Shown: 81
